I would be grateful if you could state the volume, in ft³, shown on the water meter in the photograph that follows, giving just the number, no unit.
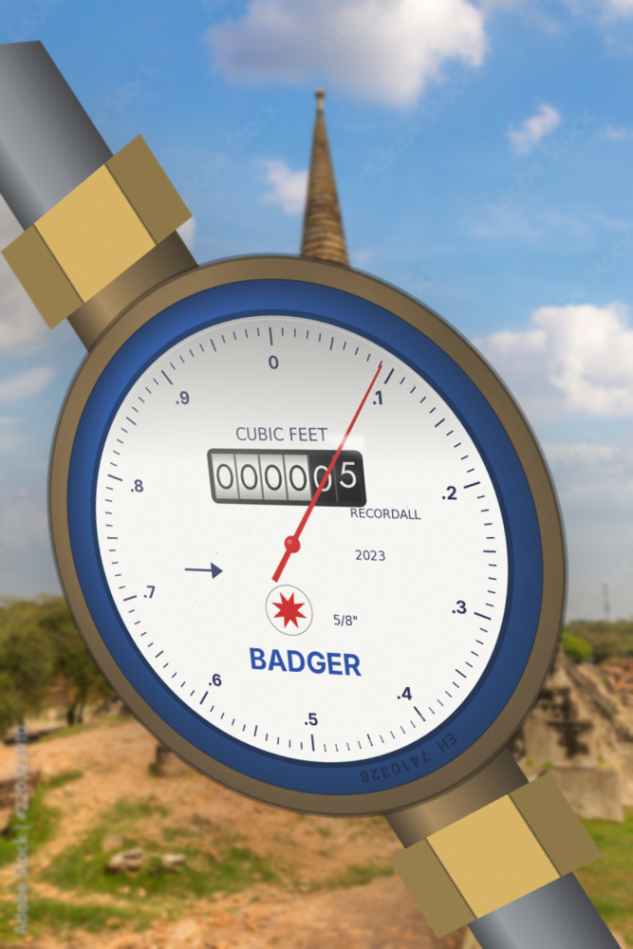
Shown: 5.09
